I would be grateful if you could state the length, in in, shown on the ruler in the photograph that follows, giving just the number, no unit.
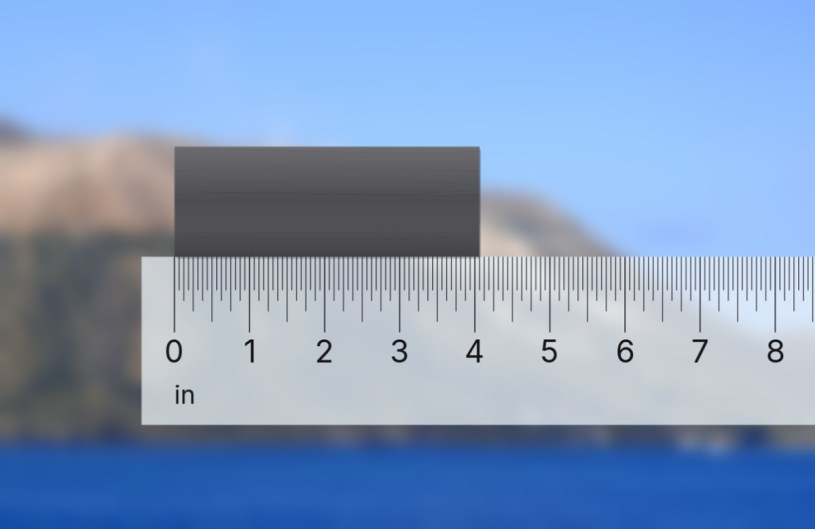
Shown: 4.0625
